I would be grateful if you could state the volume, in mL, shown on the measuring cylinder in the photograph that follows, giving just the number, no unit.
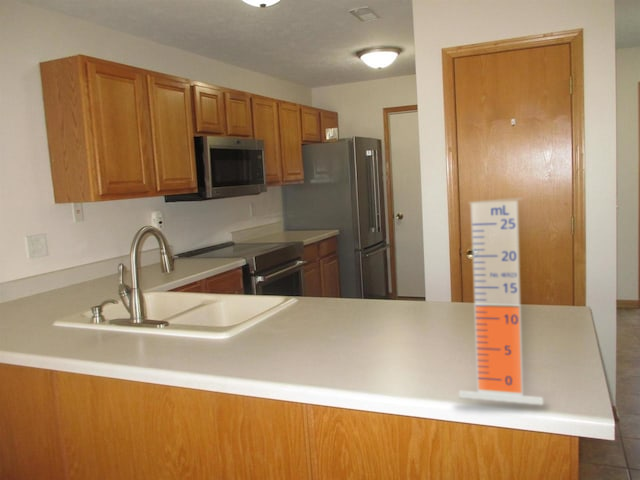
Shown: 12
